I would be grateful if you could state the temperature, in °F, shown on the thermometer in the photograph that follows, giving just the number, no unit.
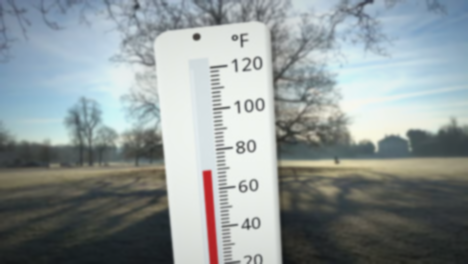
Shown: 70
